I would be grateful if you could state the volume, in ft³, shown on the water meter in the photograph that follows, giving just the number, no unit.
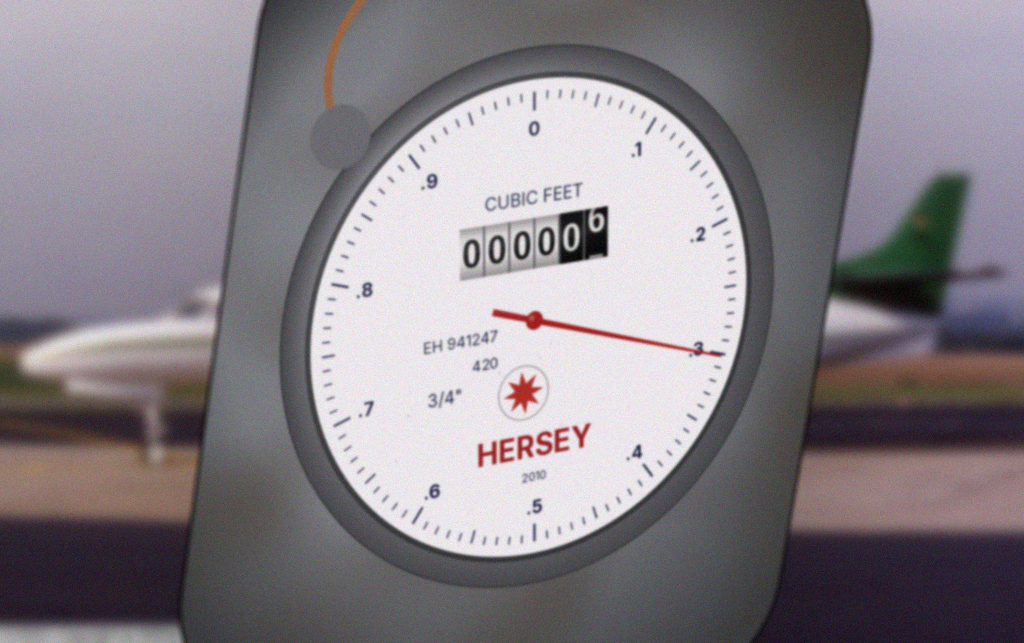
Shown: 6.30
